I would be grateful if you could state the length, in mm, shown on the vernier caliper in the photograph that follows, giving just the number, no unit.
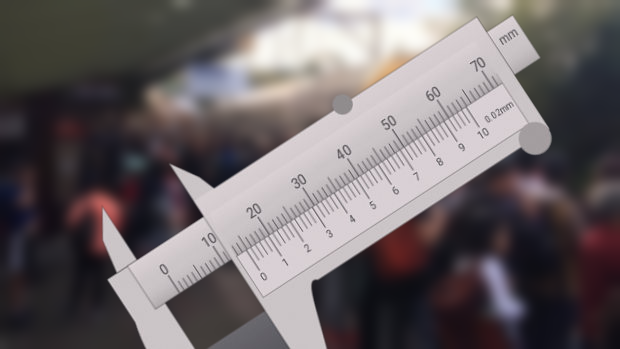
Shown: 14.8
